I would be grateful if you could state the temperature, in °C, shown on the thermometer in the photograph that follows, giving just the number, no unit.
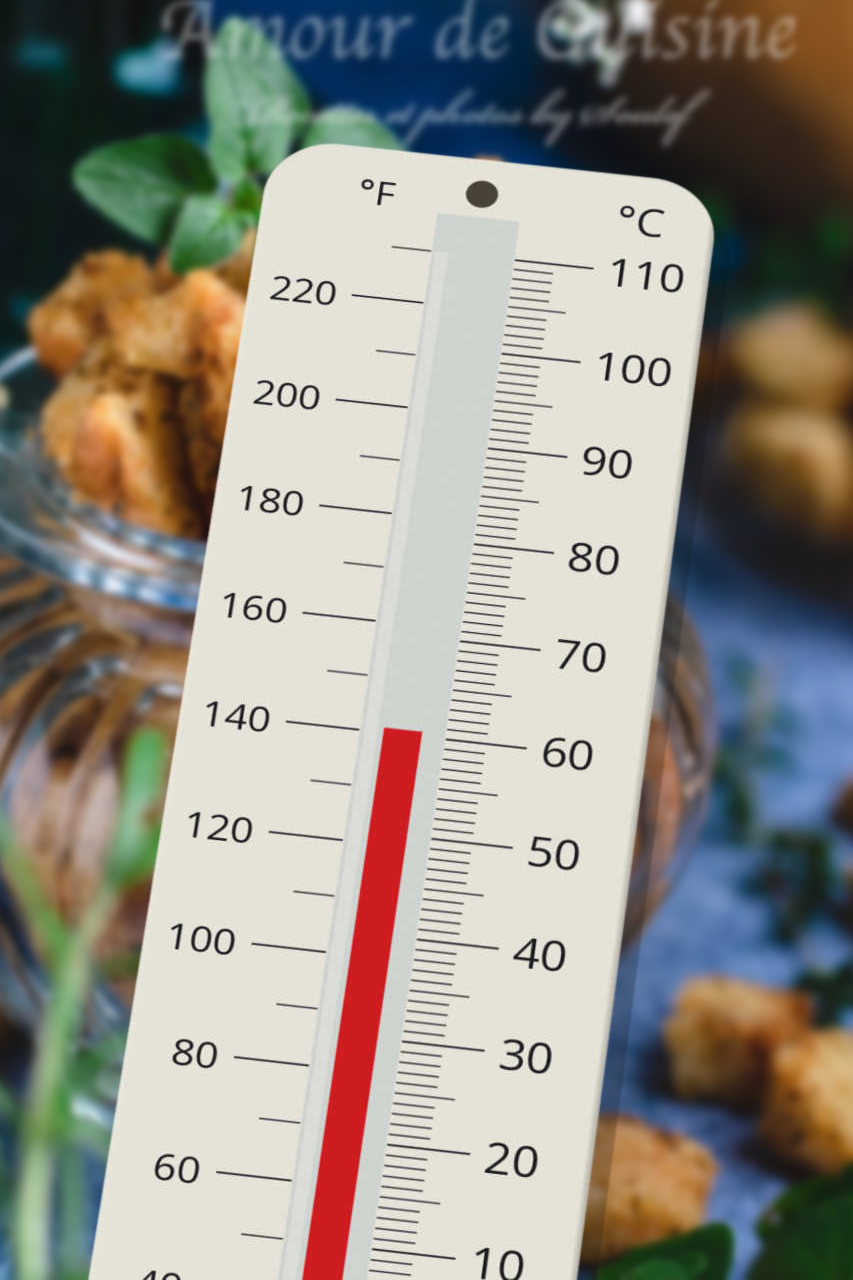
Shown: 60.5
